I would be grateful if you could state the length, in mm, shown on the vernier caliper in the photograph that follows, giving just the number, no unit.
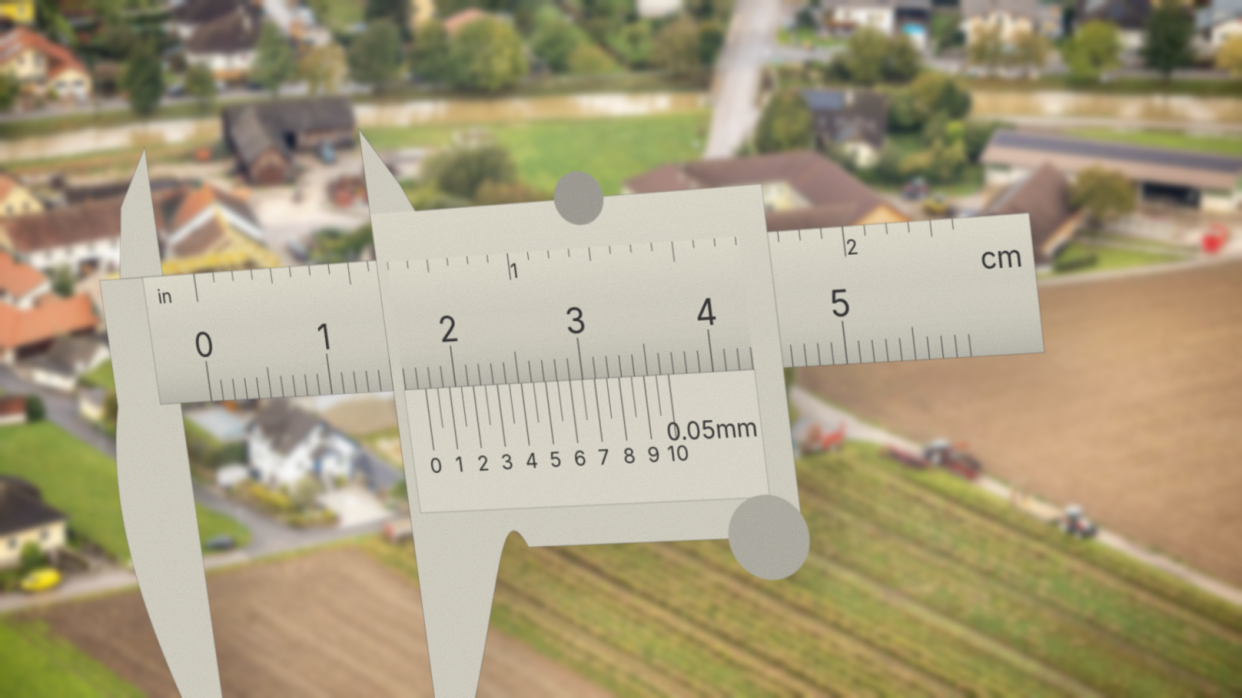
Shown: 17.6
